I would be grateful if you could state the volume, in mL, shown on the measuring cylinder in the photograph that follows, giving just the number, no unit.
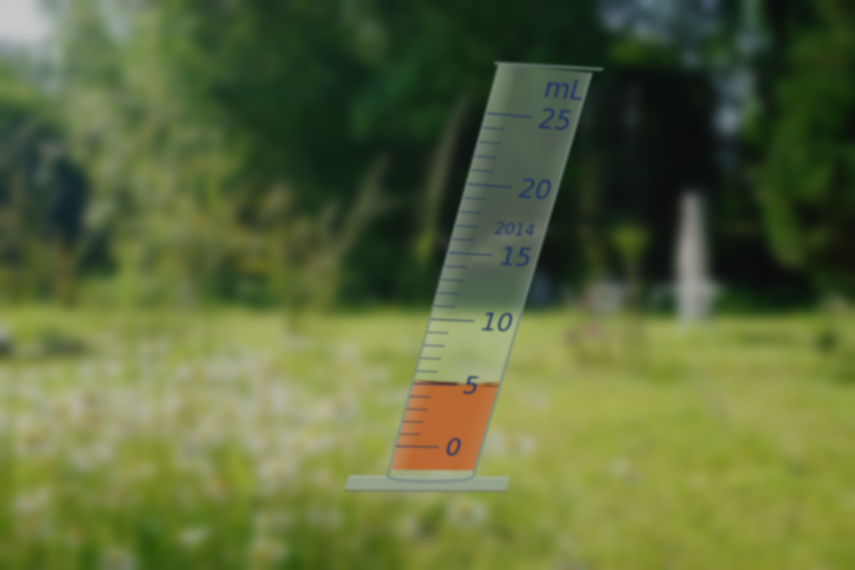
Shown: 5
